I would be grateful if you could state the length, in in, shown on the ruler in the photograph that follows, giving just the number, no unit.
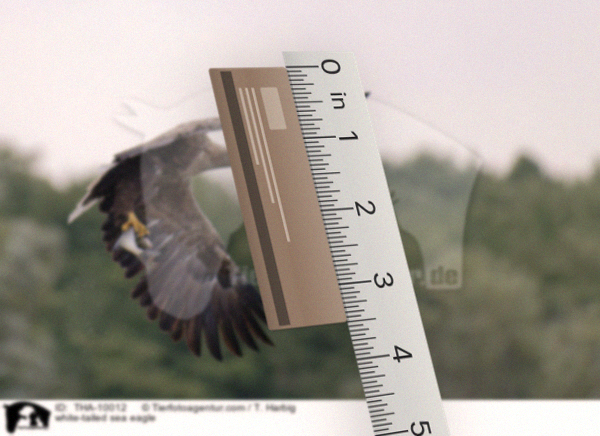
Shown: 3.5
